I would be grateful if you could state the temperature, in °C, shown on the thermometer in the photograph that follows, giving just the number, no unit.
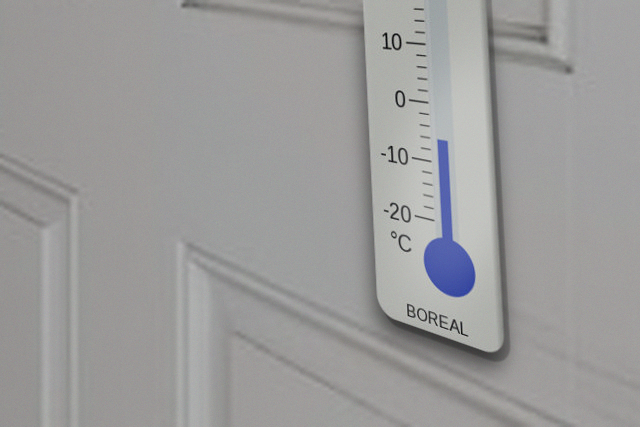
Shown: -6
